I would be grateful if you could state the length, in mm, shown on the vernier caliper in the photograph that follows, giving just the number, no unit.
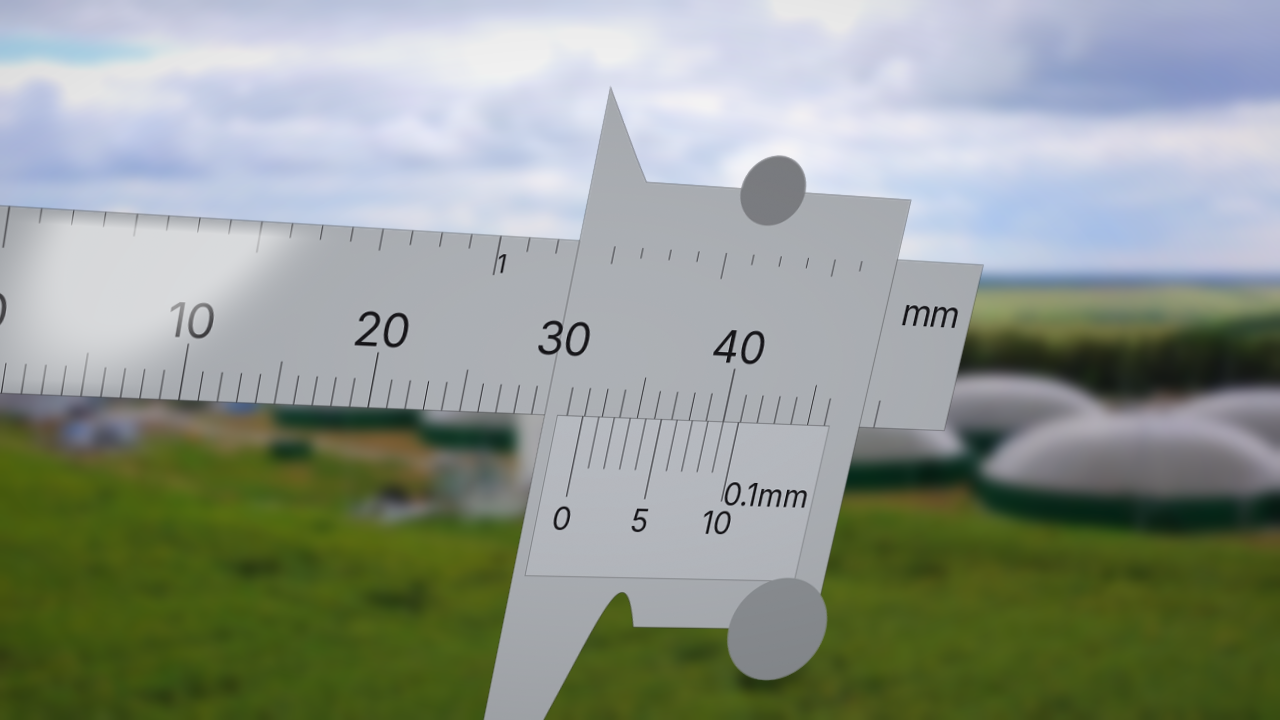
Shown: 31.9
